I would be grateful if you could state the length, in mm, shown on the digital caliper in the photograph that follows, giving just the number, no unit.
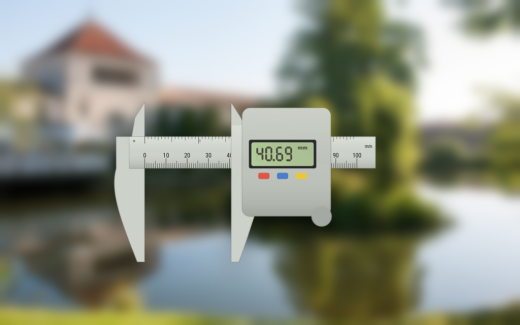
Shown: 40.69
